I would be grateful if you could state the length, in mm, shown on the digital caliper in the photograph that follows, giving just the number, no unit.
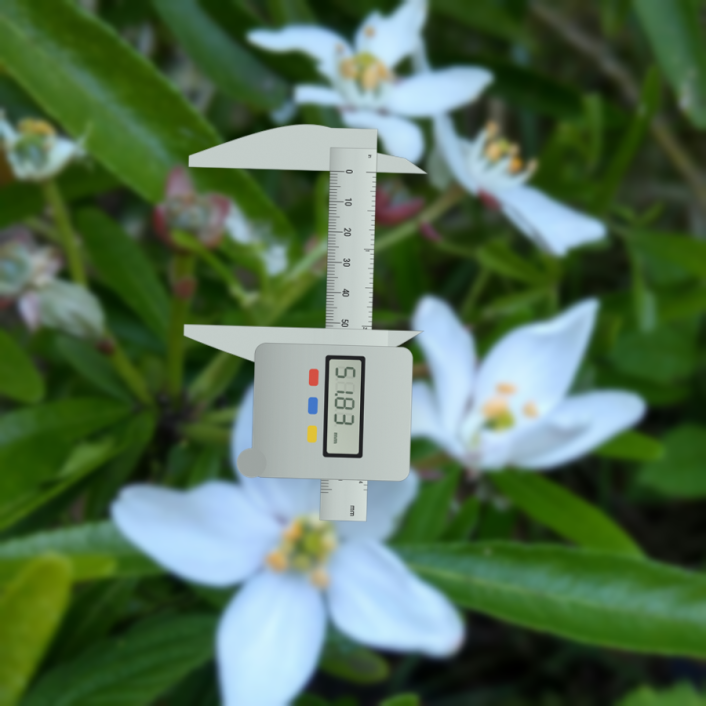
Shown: 51.83
